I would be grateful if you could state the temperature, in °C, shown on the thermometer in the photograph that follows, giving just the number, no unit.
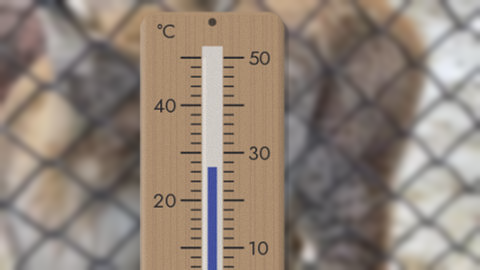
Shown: 27
